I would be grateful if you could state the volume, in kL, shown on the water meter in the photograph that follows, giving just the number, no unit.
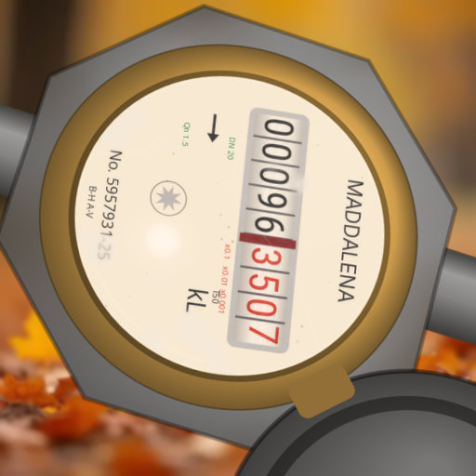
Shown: 96.3507
